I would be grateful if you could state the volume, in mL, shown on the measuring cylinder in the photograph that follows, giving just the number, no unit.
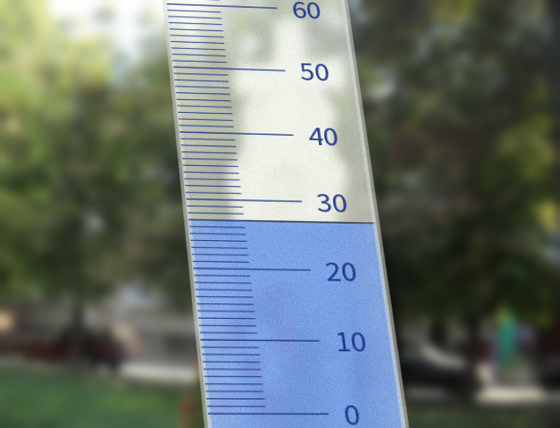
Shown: 27
